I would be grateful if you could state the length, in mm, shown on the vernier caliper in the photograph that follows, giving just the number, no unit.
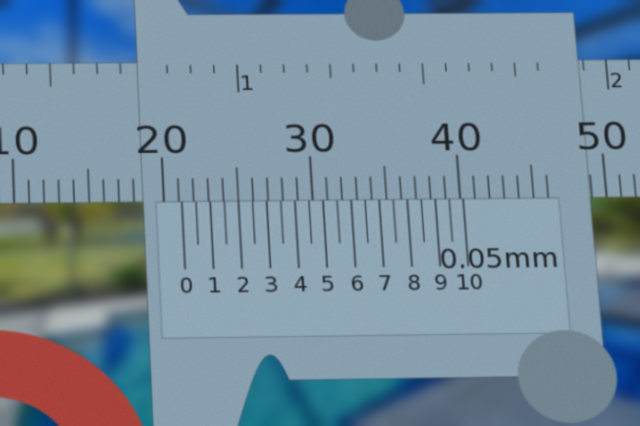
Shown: 21.2
